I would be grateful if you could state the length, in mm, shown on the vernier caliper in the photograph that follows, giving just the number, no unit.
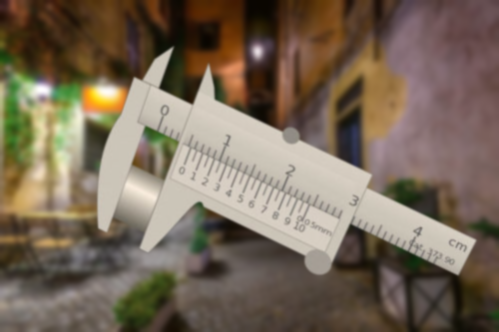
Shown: 5.4
